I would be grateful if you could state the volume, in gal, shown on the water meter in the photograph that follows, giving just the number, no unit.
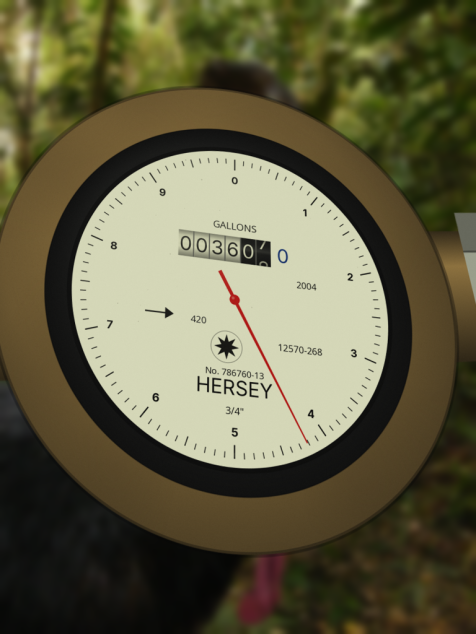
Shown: 36074.2
